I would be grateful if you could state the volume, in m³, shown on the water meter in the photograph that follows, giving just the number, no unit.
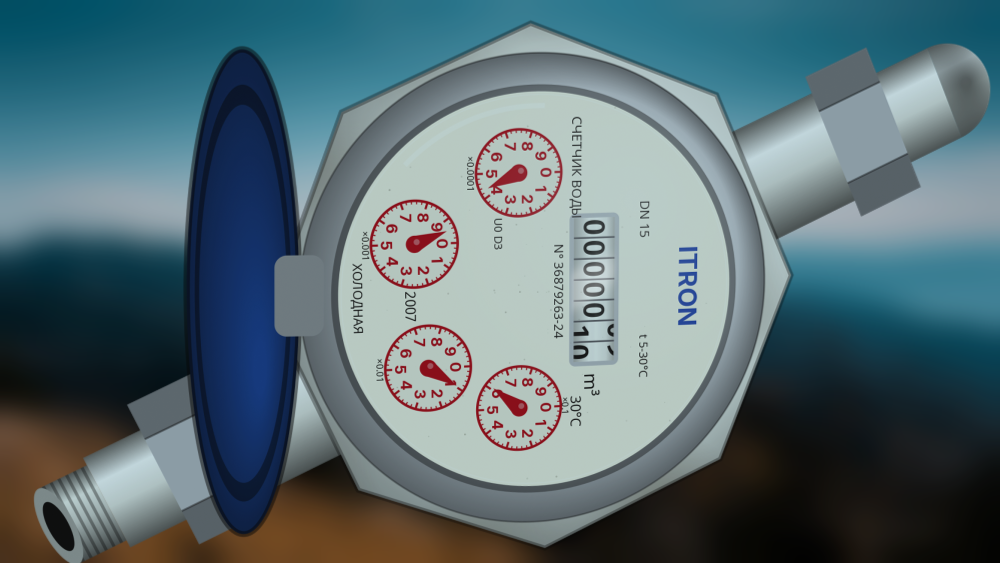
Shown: 9.6094
